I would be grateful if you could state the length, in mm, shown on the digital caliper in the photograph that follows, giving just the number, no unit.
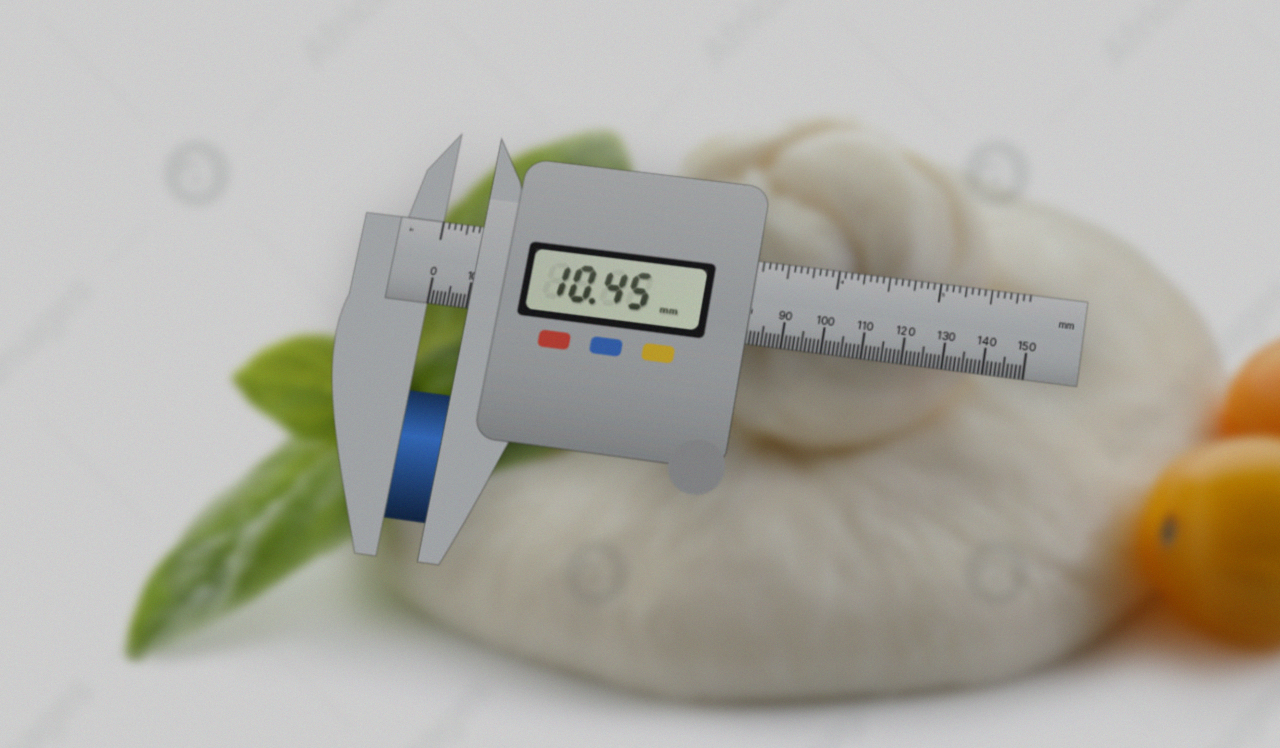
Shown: 10.45
